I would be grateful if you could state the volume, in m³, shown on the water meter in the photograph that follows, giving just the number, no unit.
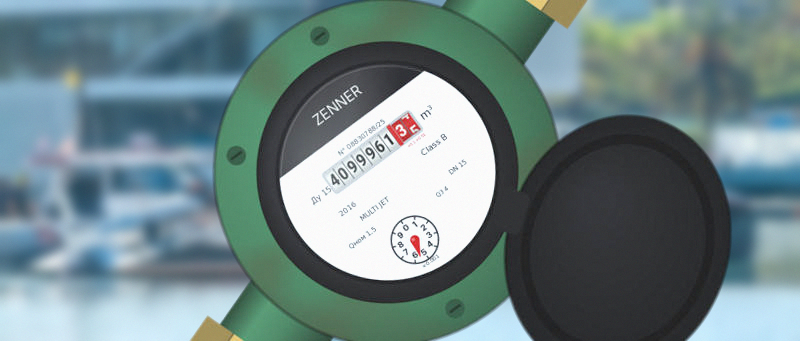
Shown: 4099961.345
